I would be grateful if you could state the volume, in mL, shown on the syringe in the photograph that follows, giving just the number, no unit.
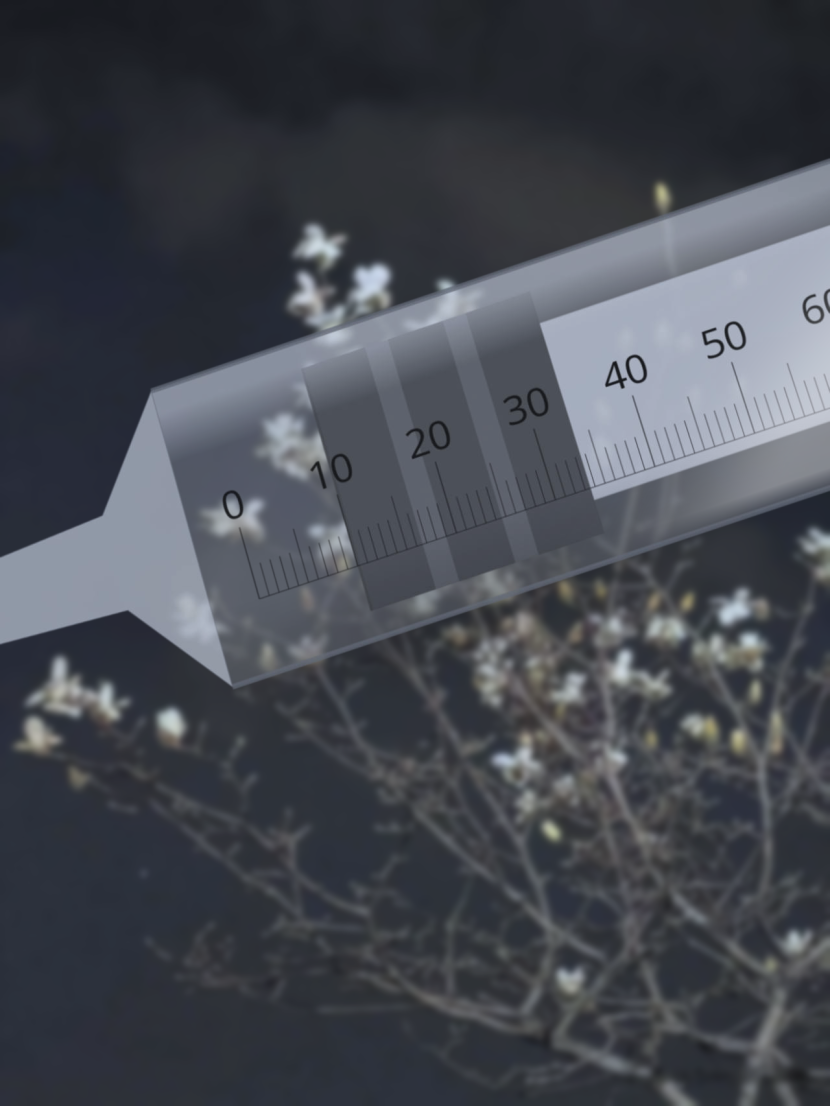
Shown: 10
